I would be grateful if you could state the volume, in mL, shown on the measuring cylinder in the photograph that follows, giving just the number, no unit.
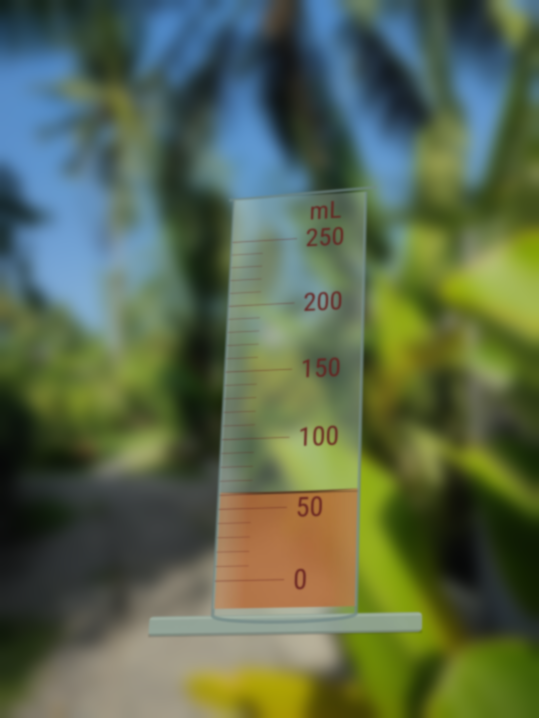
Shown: 60
